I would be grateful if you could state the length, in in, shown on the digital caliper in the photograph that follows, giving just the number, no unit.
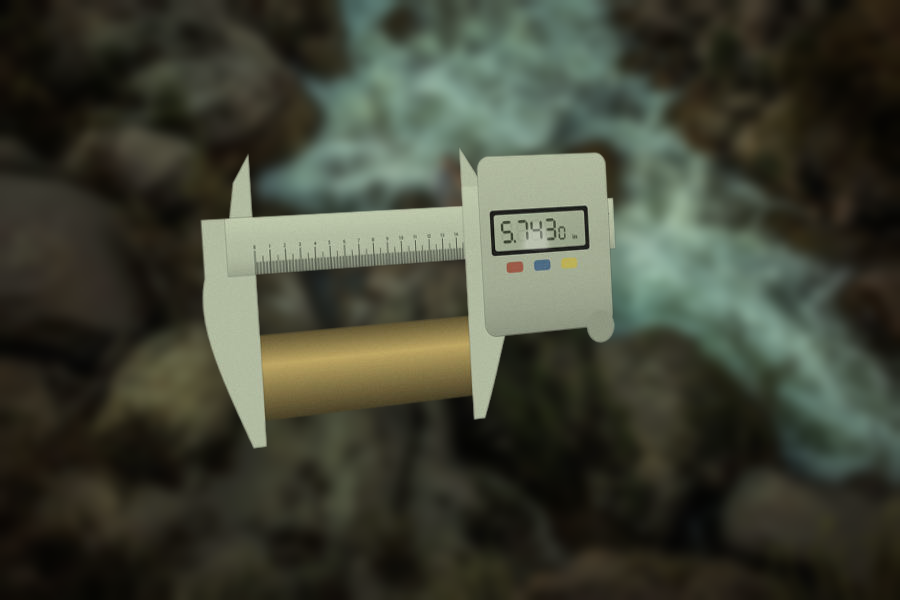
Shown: 5.7430
